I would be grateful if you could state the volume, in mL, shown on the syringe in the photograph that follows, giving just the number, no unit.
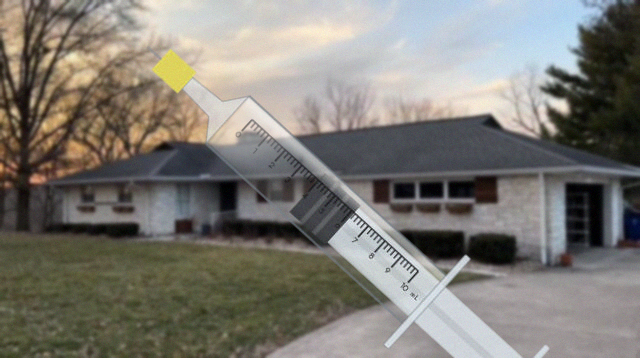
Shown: 4
